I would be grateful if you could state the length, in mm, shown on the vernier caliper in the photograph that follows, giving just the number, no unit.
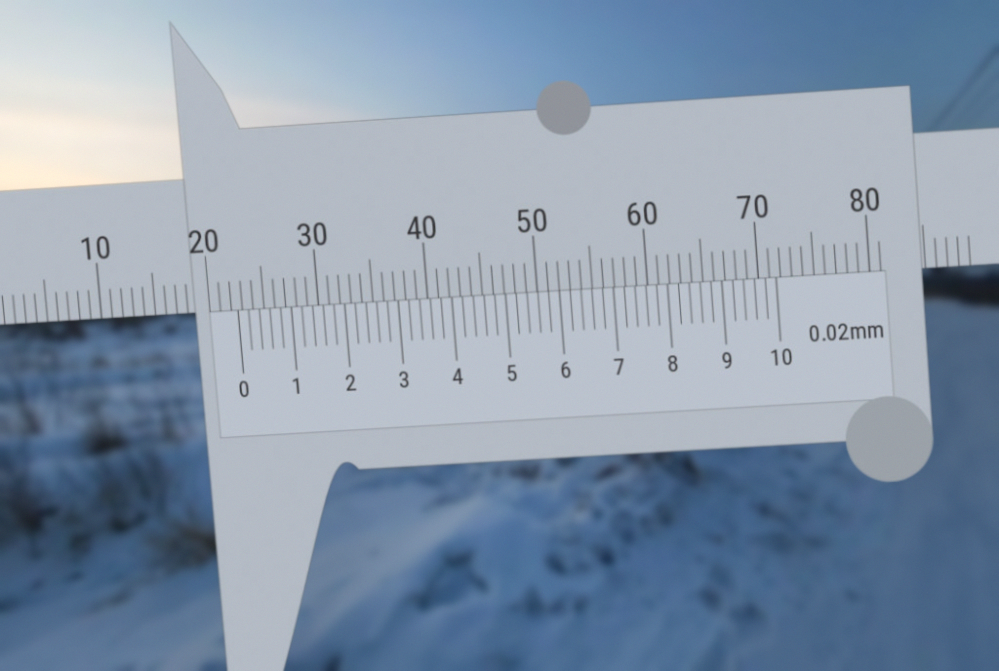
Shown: 22.6
